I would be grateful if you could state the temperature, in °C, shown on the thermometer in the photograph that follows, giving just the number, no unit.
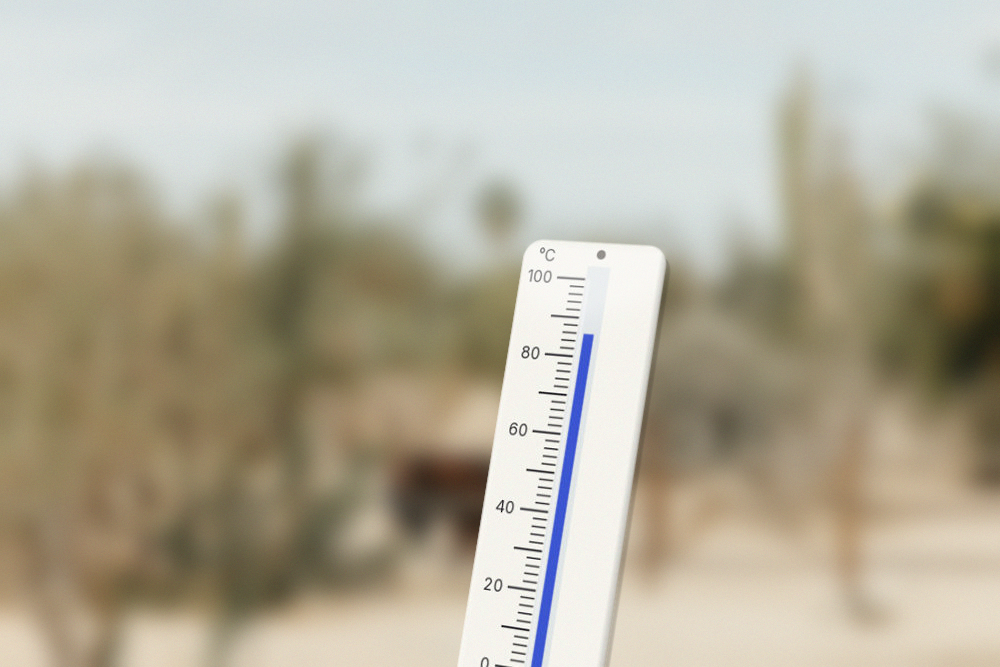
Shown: 86
